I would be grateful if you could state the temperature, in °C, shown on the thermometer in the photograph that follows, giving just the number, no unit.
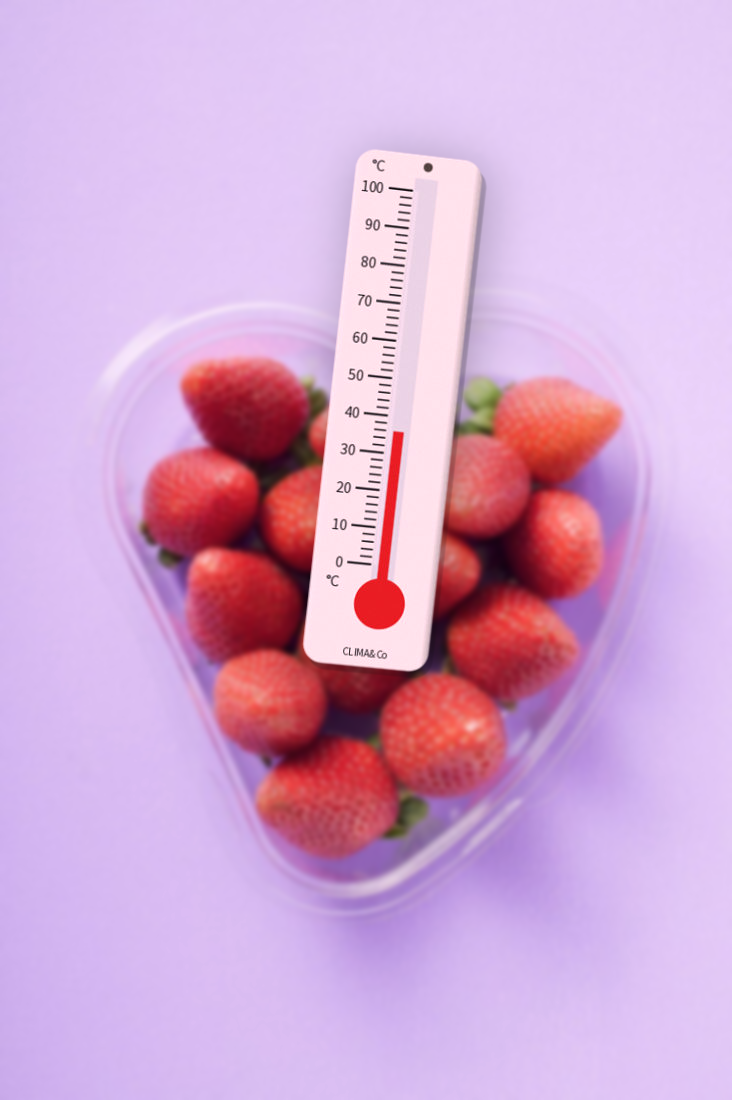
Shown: 36
